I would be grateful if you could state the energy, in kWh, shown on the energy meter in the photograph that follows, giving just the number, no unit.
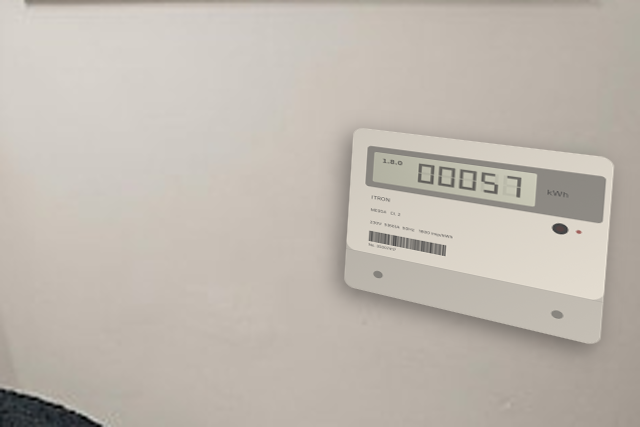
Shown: 57
